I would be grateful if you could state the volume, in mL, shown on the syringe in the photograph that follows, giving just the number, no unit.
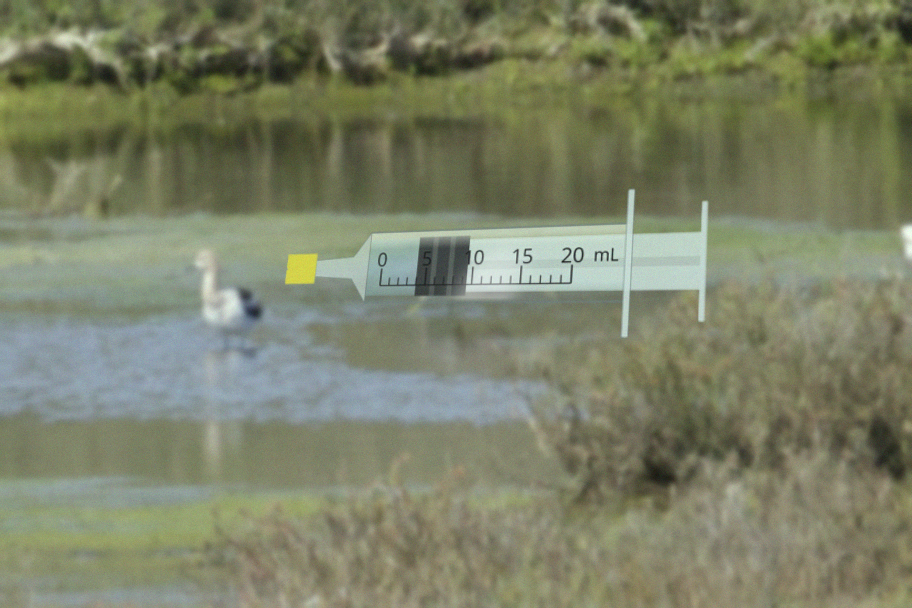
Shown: 4
